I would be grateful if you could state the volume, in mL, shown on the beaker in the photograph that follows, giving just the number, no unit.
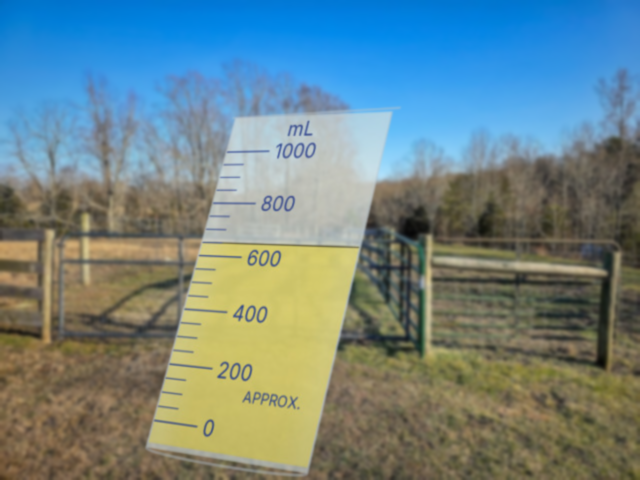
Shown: 650
